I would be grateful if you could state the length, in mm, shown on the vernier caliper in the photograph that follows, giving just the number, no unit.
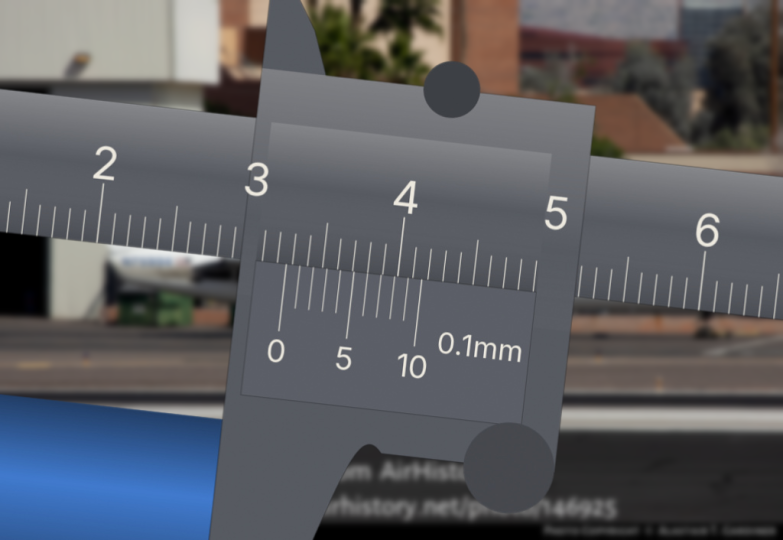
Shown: 32.6
